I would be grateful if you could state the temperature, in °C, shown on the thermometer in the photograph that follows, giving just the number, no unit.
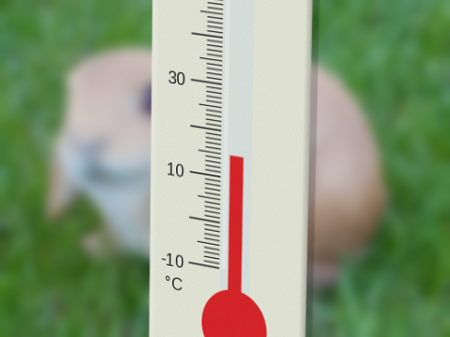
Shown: 15
